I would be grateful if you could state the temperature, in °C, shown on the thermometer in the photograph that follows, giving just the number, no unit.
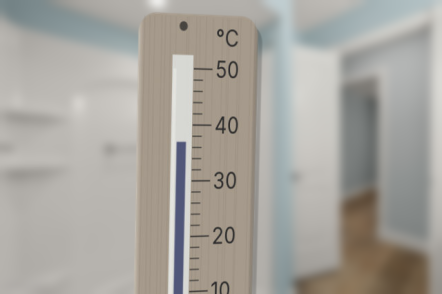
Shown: 37
